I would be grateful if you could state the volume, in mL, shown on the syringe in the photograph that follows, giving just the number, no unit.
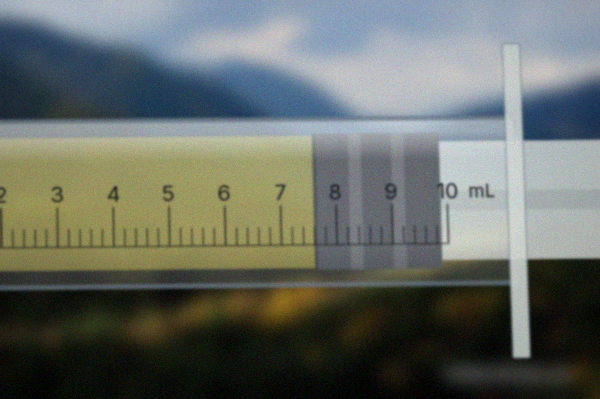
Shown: 7.6
